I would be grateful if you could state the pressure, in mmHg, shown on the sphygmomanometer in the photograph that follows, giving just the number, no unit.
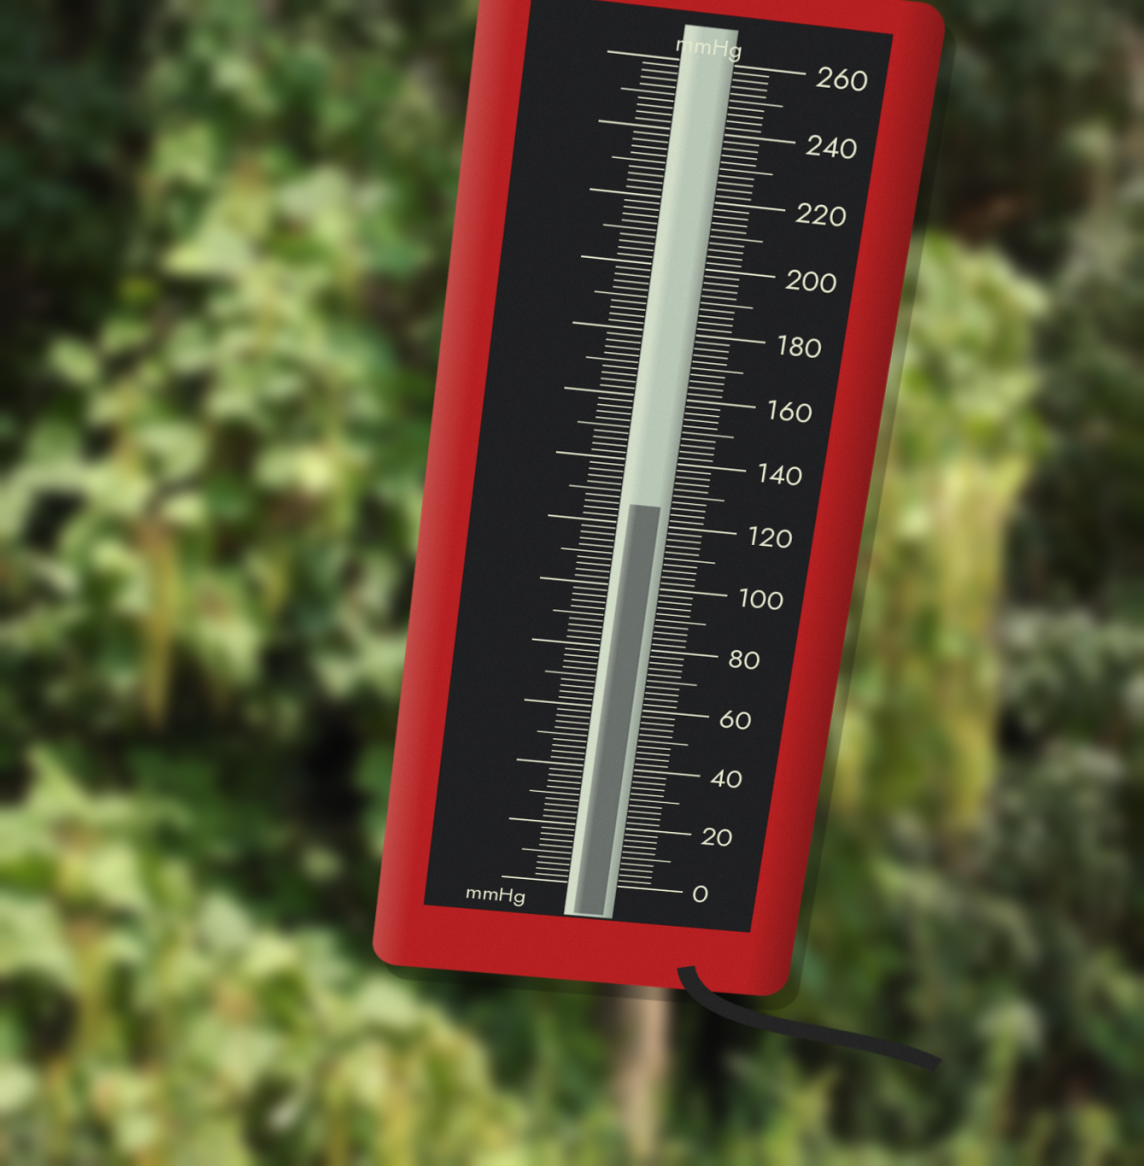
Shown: 126
